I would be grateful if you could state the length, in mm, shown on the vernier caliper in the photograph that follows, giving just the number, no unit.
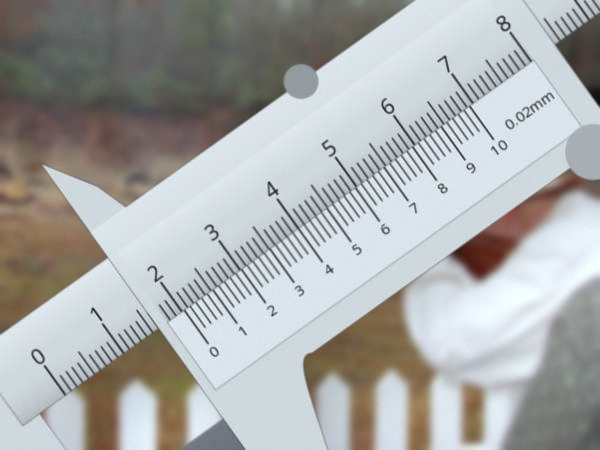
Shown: 20.4
